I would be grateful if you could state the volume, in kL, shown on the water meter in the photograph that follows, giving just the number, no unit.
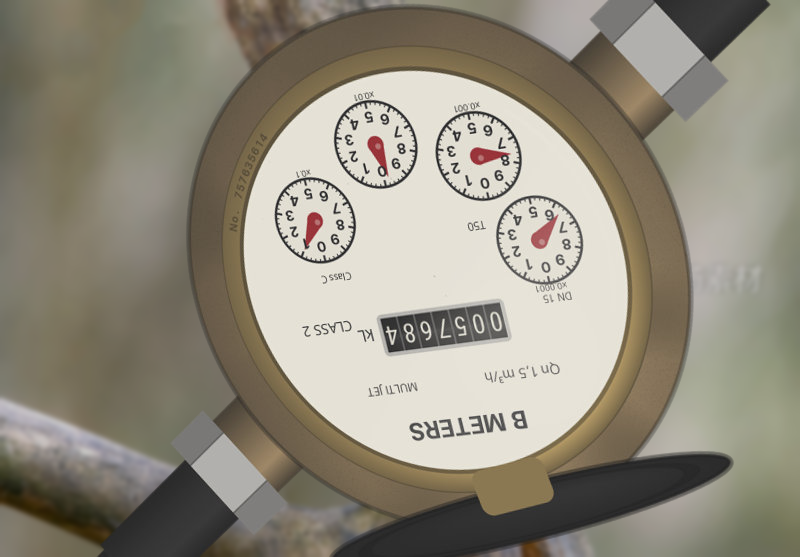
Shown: 57684.0976
